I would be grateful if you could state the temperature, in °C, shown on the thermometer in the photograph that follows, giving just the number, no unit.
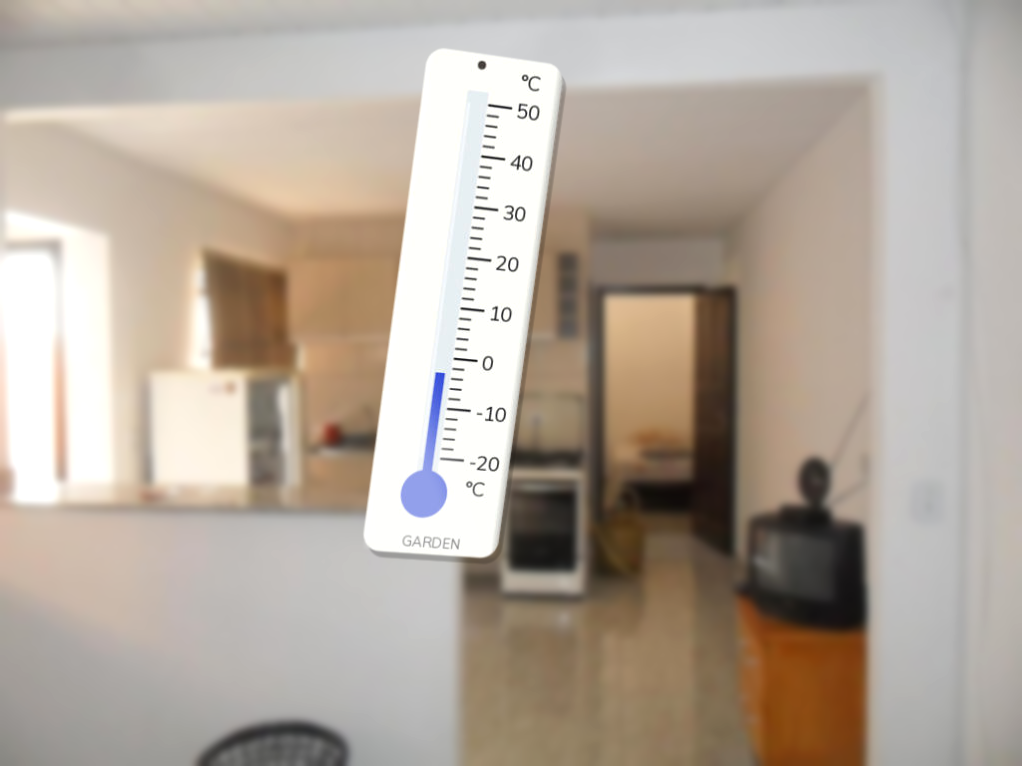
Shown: -3
